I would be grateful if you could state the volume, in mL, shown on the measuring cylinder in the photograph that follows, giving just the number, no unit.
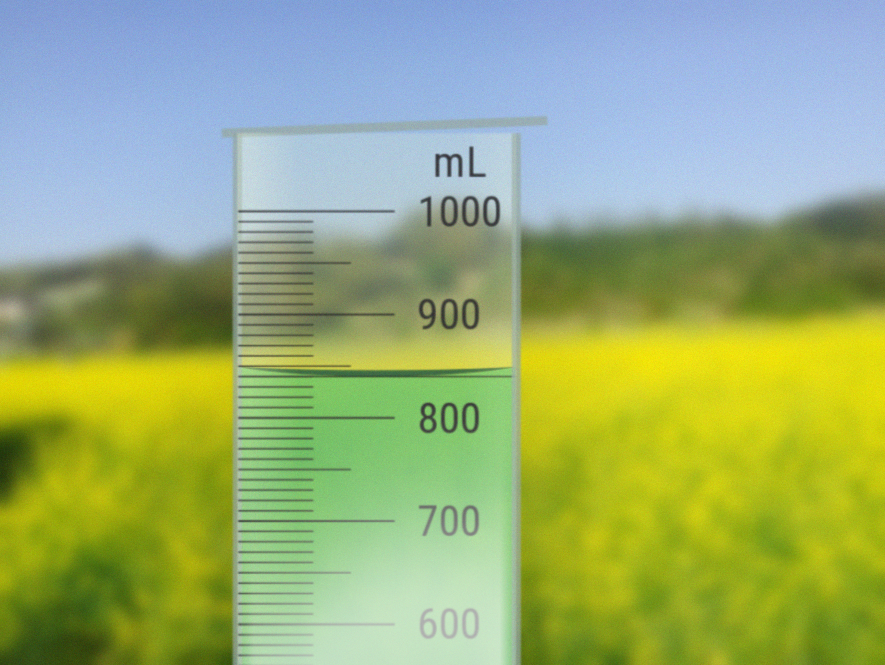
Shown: 840
